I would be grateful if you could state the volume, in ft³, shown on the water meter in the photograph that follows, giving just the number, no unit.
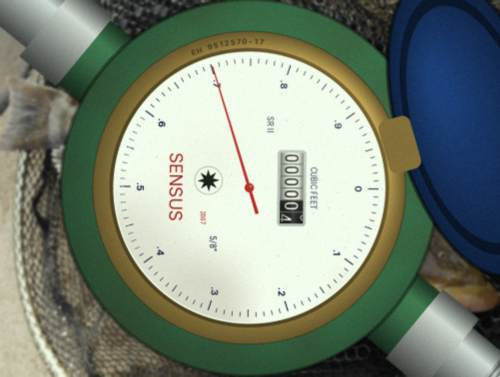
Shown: 3.70
